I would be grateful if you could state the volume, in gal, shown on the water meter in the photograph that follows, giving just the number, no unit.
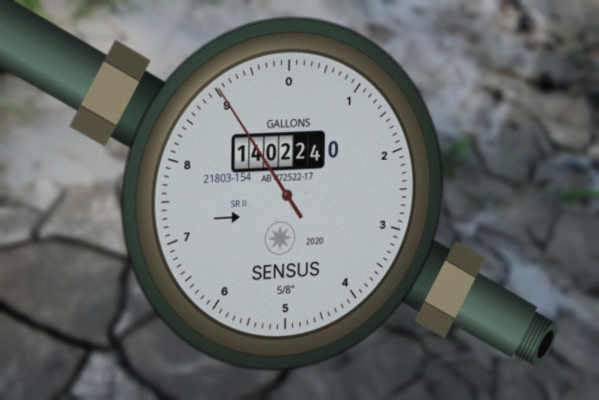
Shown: 1402239.0
